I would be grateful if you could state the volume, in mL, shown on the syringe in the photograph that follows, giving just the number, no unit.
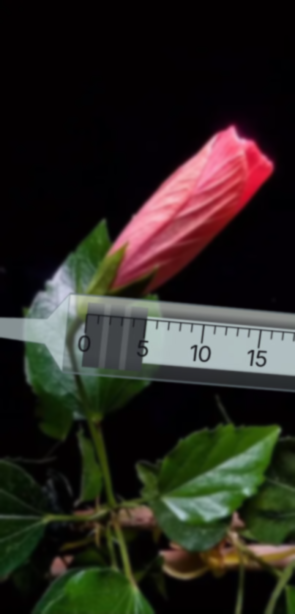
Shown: 0
